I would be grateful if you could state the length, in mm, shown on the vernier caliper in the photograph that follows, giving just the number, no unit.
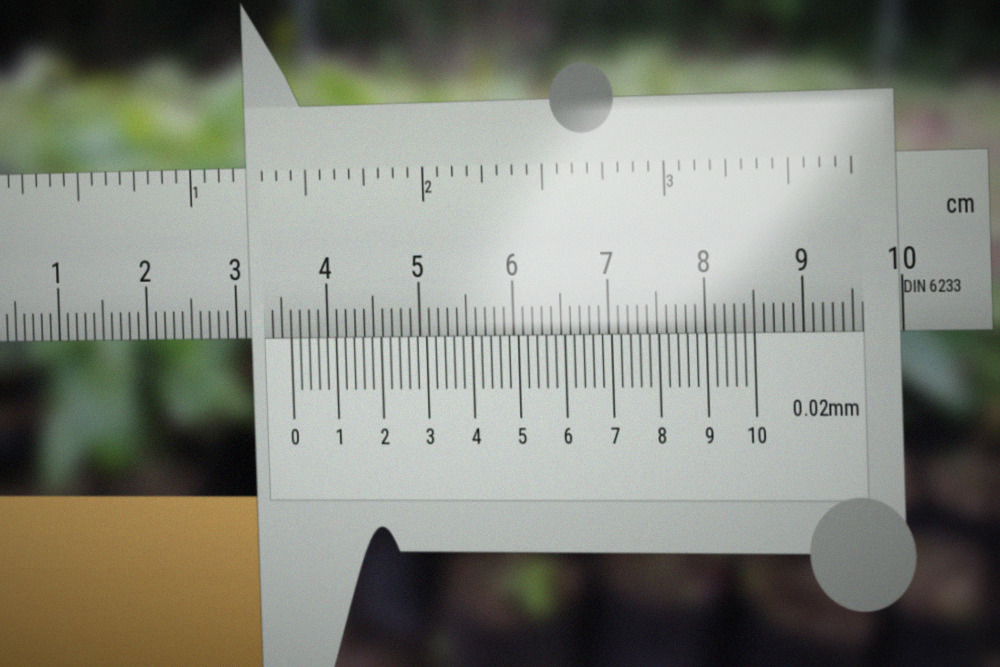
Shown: 36.0
